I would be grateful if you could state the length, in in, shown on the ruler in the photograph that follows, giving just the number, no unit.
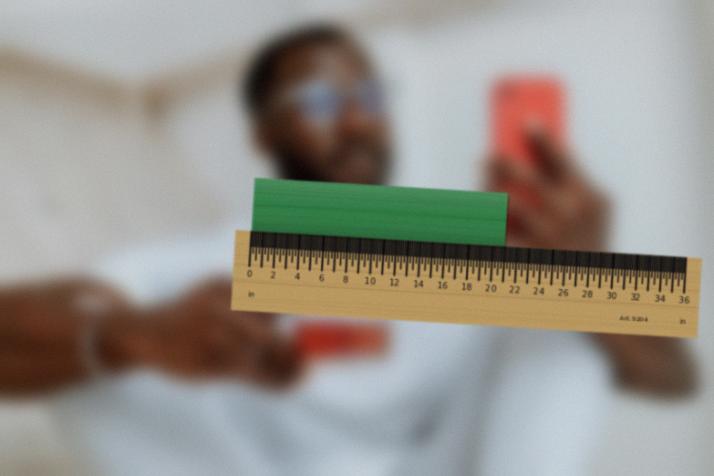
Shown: 21
